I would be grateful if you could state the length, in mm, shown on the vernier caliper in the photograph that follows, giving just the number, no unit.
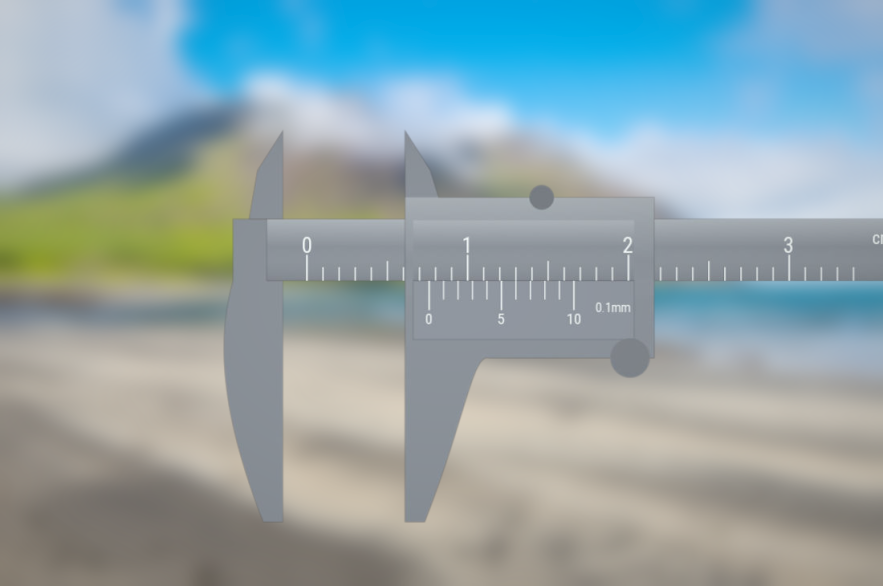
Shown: 7.6
